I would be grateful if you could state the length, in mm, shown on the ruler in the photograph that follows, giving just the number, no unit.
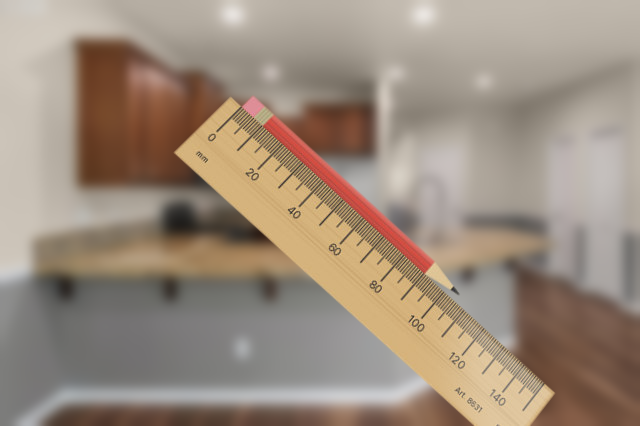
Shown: 105
